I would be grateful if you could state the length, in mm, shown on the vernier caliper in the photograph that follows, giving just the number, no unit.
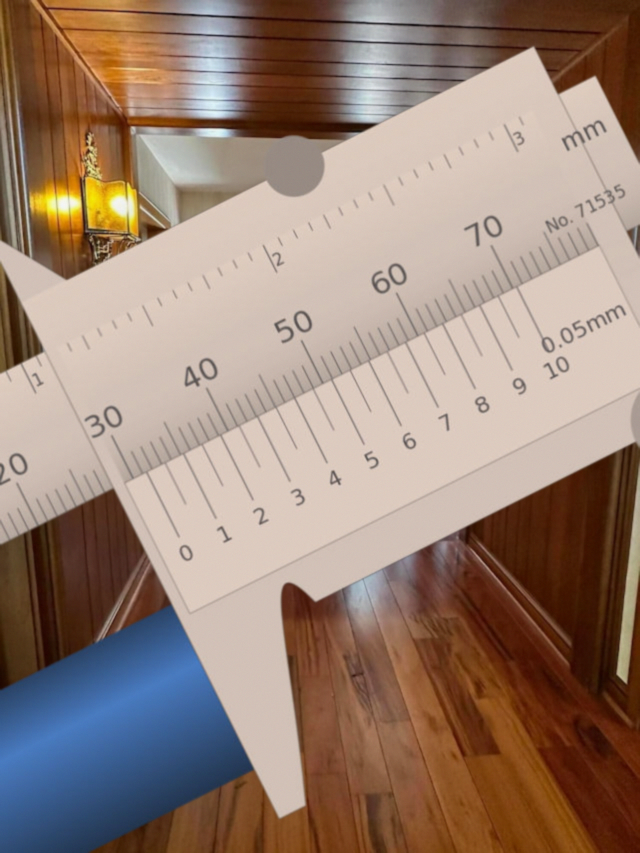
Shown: 31.4
